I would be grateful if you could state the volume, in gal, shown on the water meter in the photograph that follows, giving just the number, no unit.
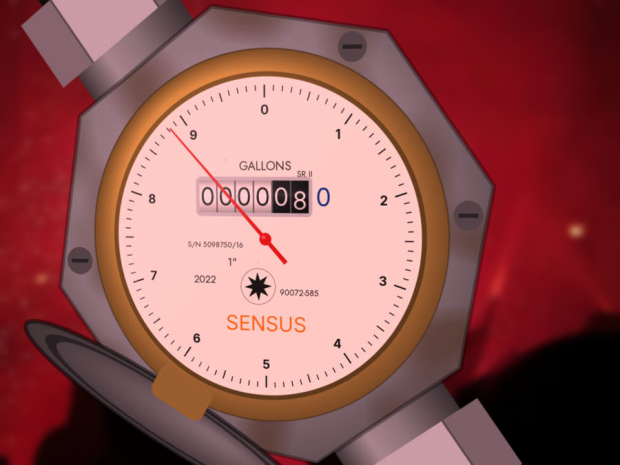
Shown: 78.8
